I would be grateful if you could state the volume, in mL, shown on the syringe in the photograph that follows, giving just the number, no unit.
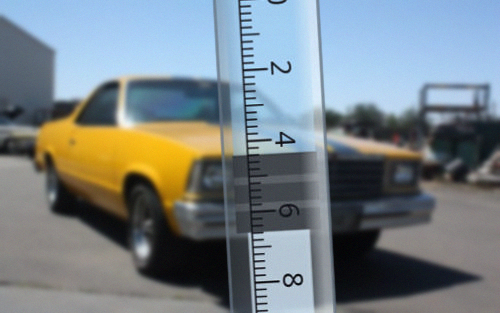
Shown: 4.4
